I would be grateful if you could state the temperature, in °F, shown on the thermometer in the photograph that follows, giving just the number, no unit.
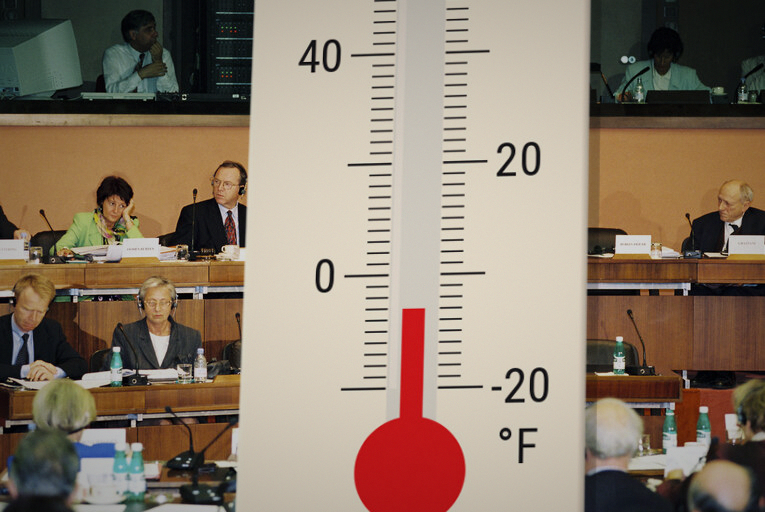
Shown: -6
